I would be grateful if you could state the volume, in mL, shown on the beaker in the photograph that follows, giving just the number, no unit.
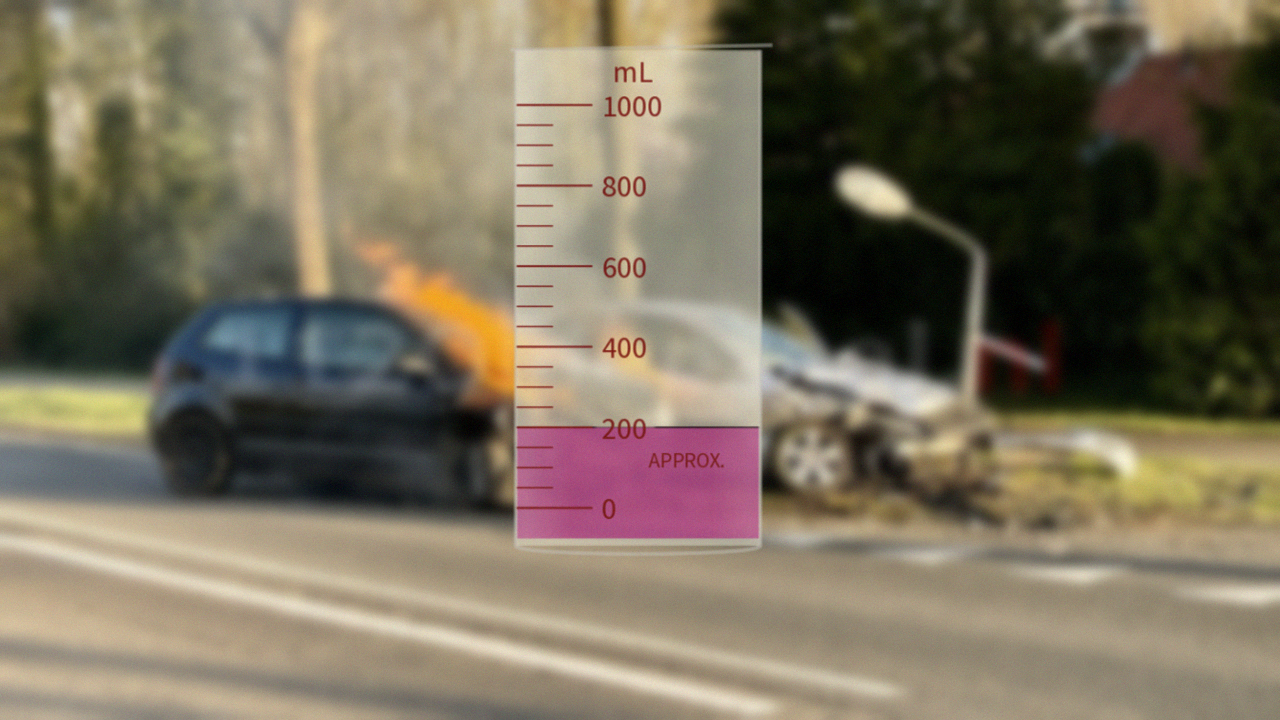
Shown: 200
